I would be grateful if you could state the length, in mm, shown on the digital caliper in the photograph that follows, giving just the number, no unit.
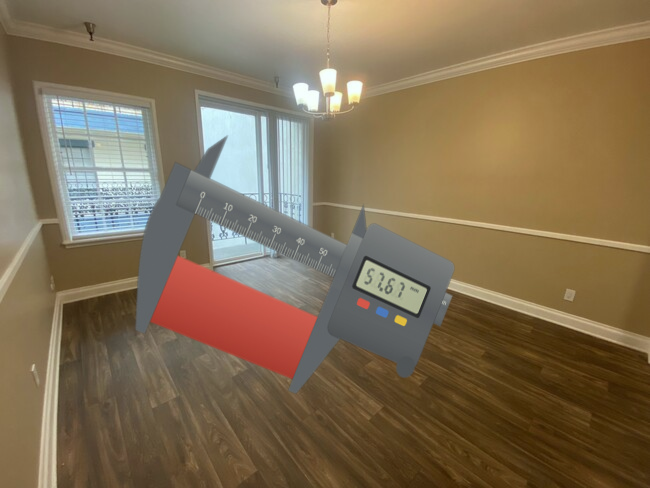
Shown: 57.67
